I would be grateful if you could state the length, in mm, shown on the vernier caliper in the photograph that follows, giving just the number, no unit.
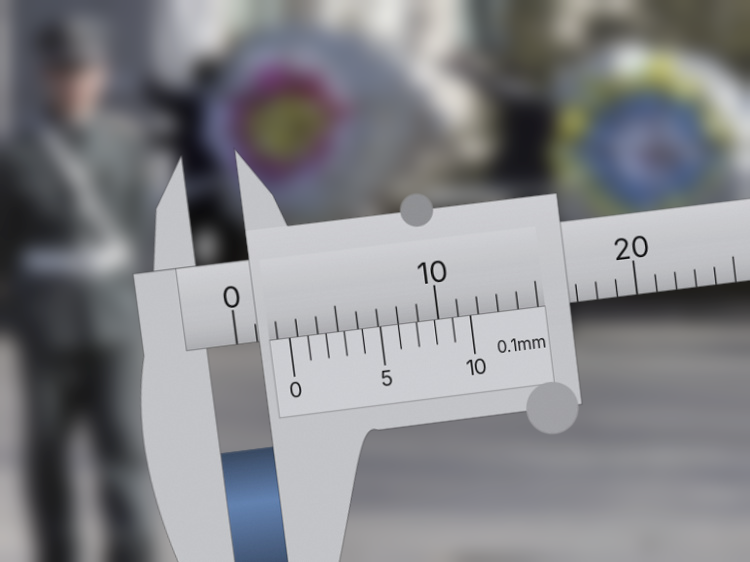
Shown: 2.6
